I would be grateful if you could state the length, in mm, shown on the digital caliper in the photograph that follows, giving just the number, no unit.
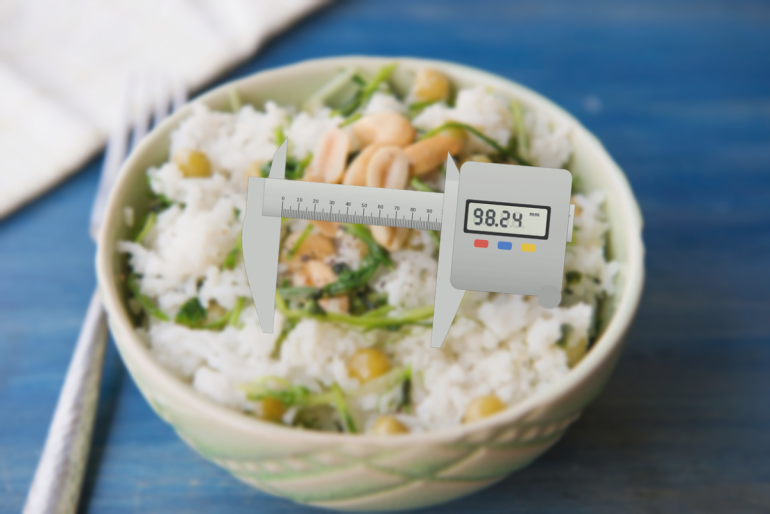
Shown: 98.24
